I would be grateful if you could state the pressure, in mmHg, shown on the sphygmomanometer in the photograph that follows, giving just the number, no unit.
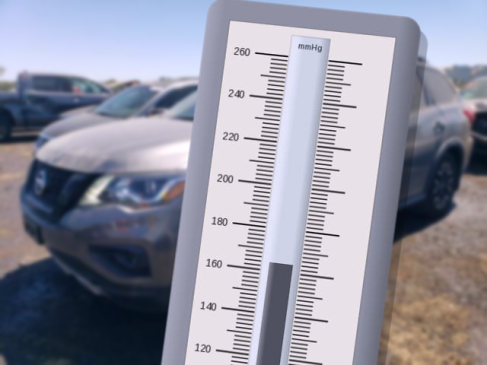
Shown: 164
